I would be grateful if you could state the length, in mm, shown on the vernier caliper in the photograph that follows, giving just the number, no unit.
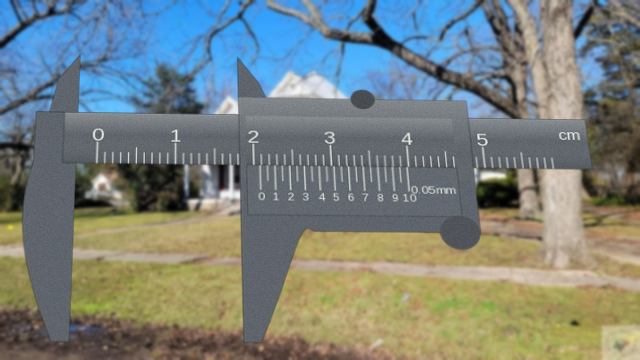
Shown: 20.8
